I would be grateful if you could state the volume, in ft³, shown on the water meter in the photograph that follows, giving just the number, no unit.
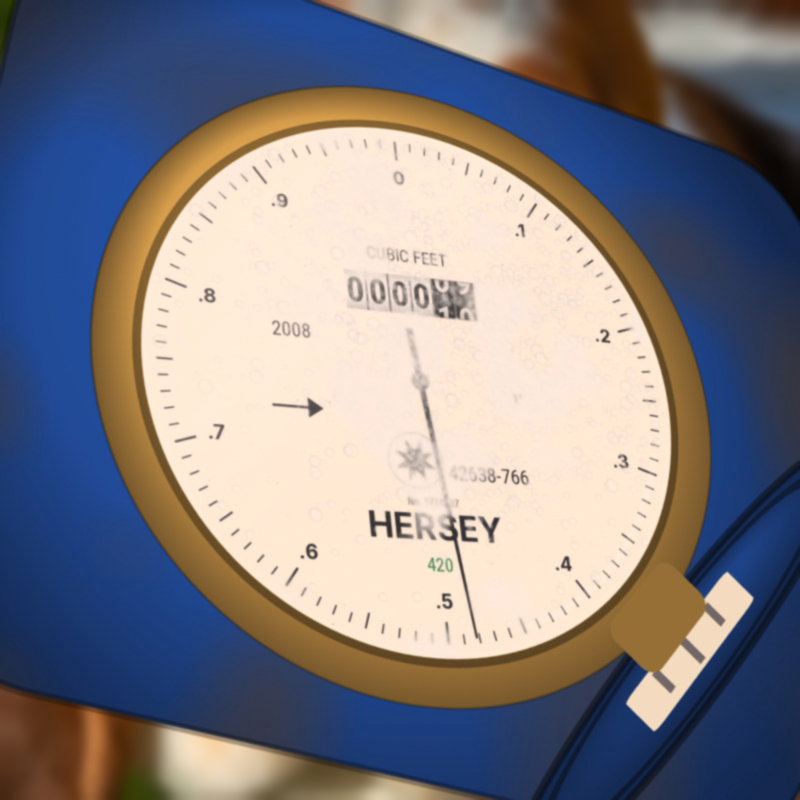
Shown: 9.48
